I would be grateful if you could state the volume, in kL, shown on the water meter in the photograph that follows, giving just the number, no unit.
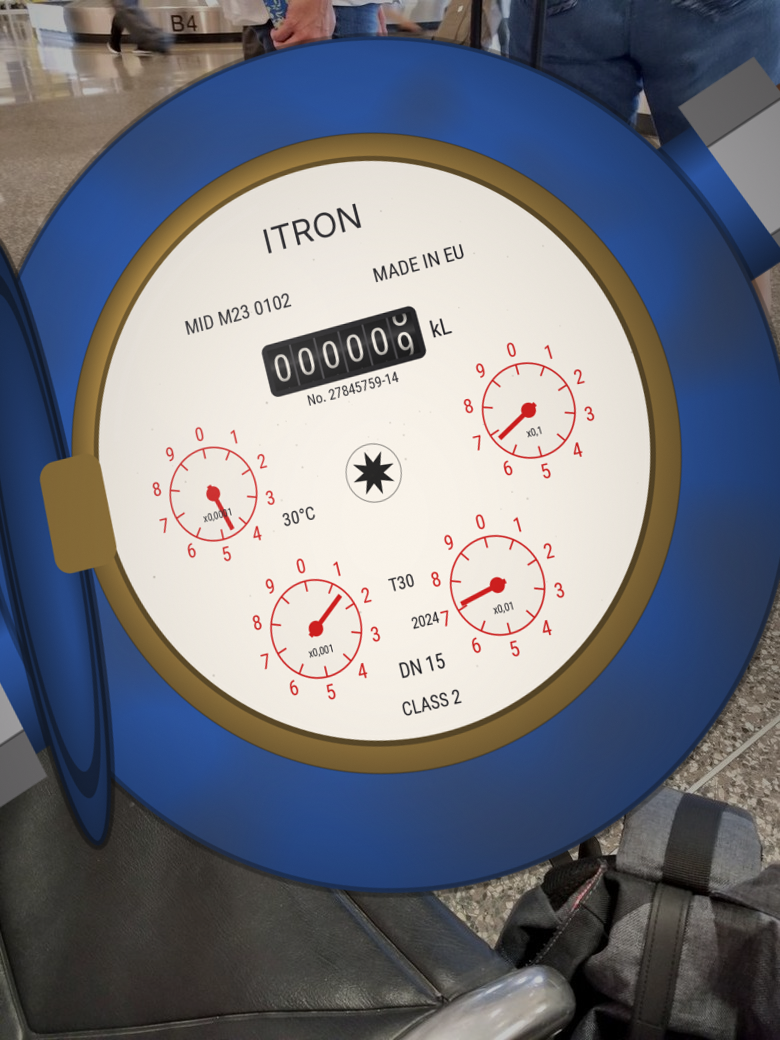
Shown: 8.6714
